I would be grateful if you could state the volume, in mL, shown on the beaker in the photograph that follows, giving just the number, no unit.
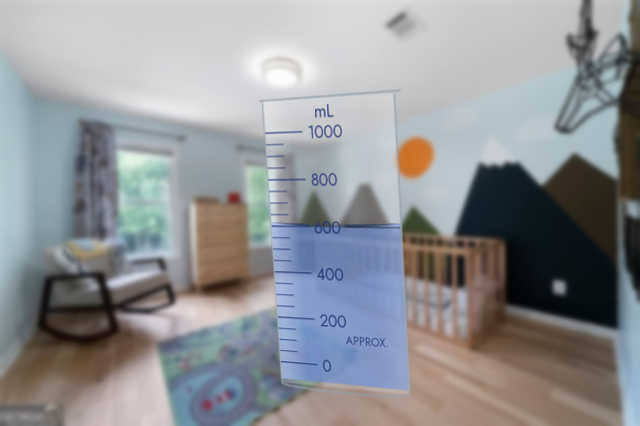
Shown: 600
